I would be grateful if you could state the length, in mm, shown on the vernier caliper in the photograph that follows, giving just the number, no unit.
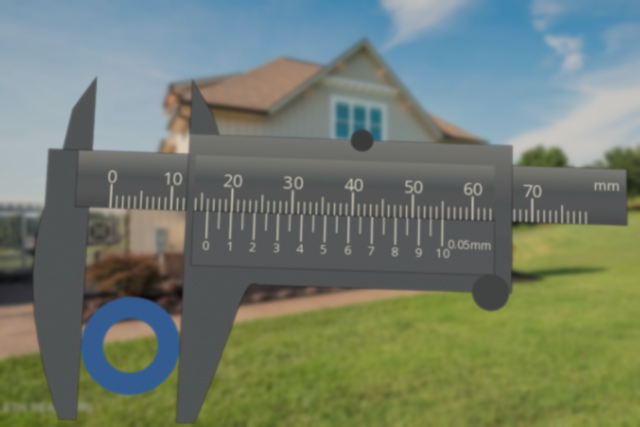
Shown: 16.0
